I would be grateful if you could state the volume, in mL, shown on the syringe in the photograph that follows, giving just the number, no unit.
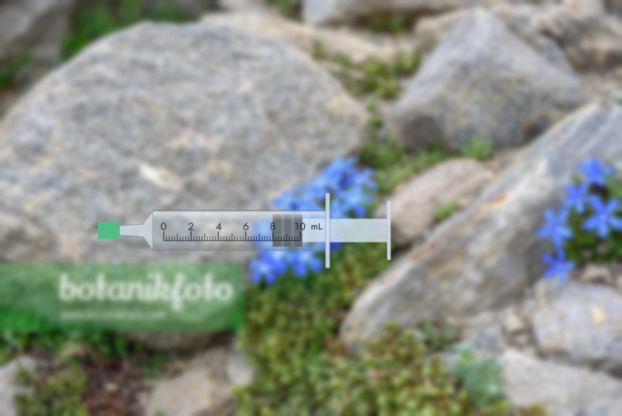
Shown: 8
